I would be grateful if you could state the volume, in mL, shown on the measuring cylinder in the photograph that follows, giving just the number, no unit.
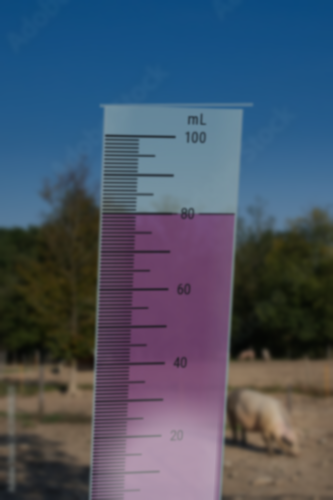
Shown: 80
